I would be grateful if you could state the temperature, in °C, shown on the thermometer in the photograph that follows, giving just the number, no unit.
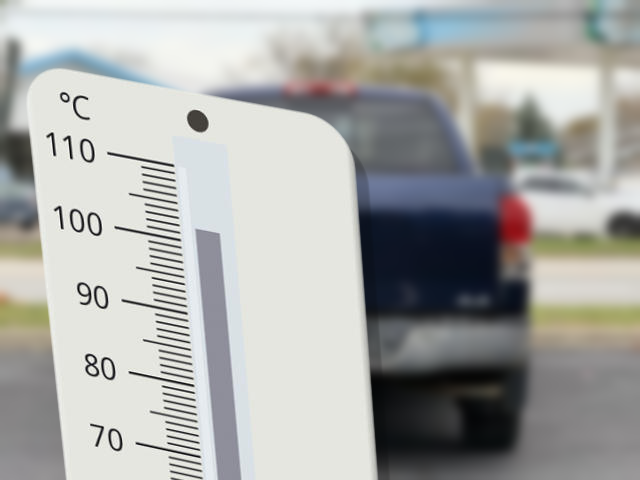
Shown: 102
